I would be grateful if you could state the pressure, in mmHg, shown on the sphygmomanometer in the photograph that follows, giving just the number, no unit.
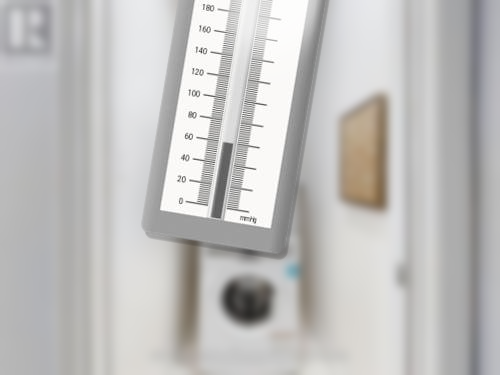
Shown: 60
